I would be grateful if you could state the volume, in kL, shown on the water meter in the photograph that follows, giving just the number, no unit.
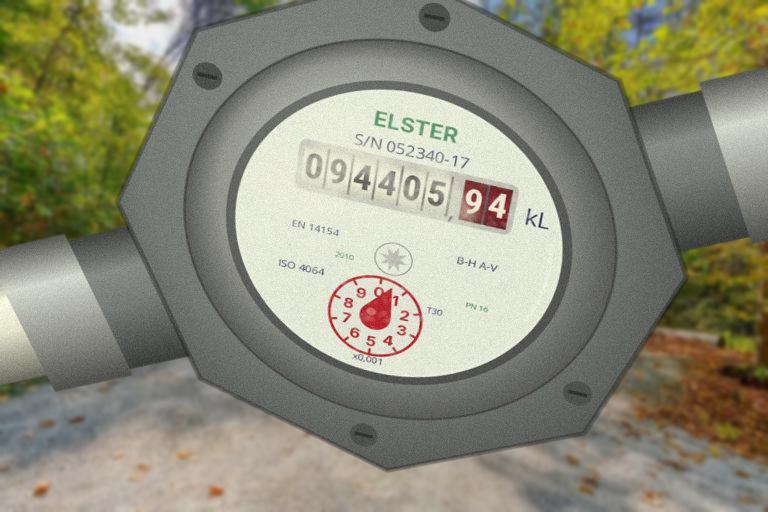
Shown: 94405.940
